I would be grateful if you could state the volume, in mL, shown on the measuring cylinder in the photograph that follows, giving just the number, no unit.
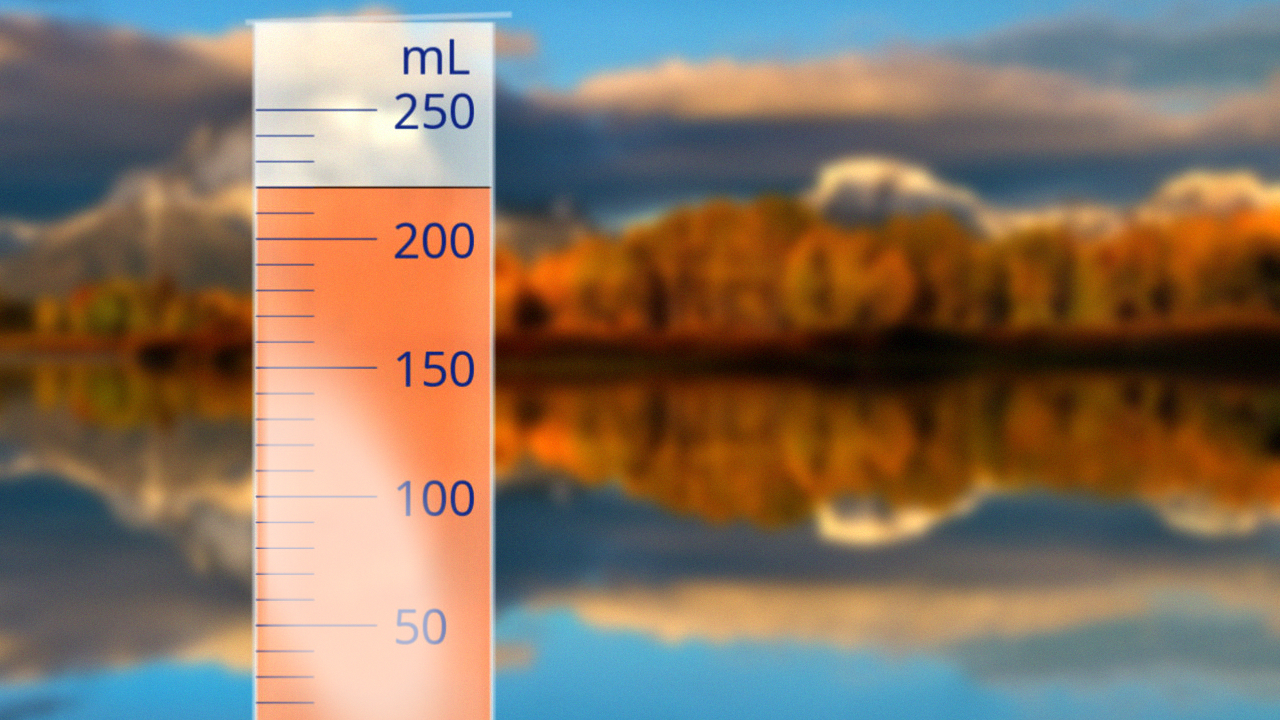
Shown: 220
